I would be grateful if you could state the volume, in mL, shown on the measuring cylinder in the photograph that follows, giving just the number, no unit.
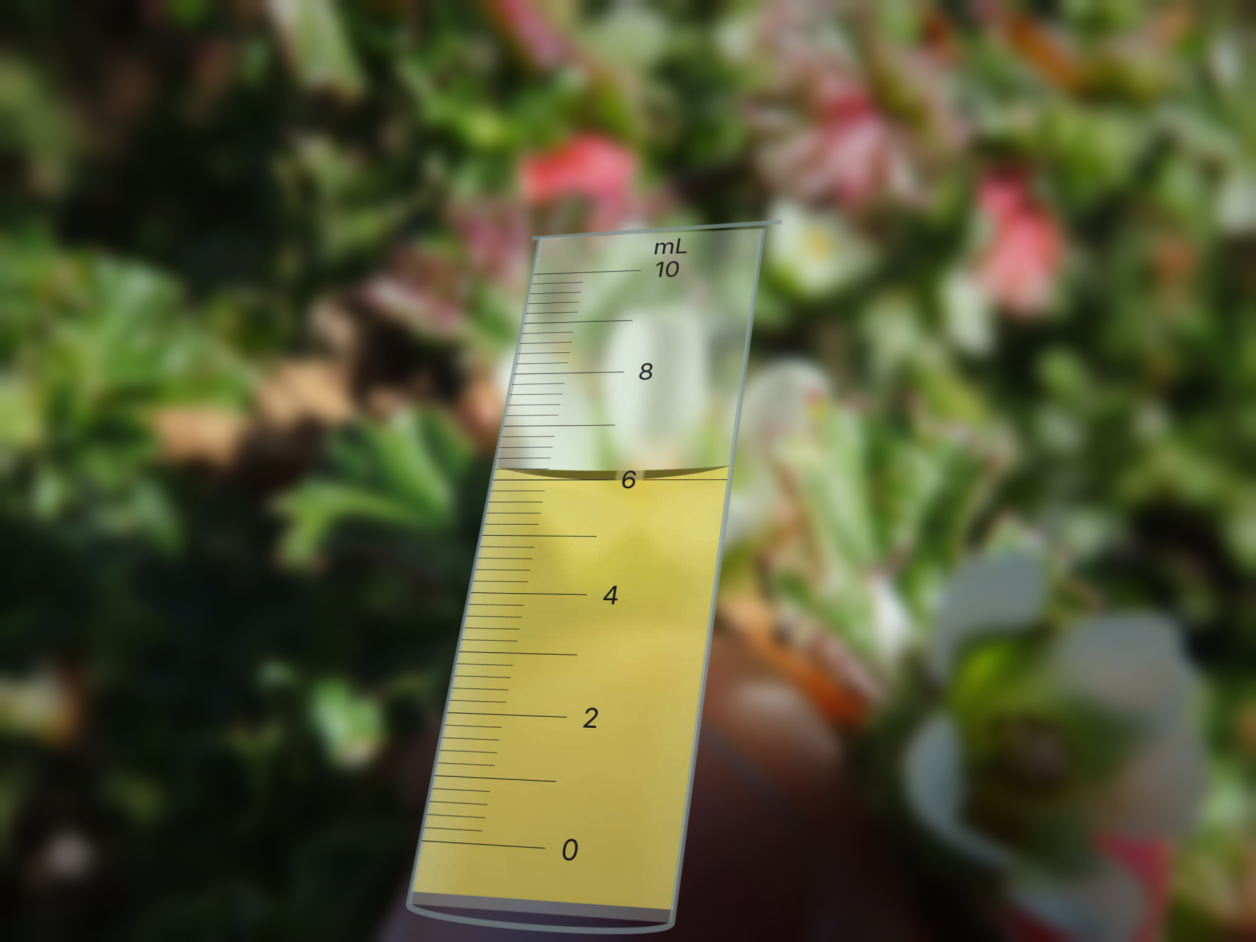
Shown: 6
